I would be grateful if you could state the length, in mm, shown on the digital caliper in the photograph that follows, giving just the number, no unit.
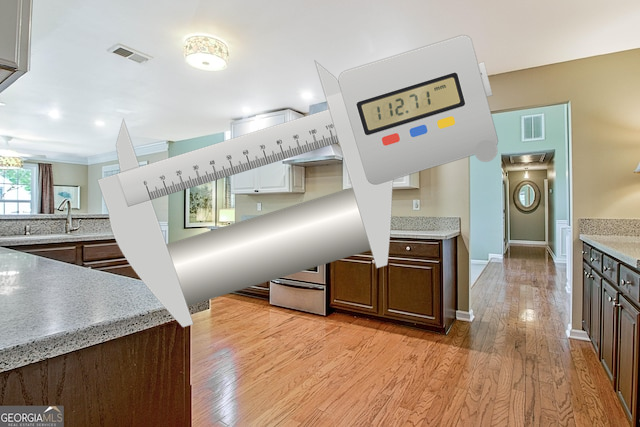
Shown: 112.71
